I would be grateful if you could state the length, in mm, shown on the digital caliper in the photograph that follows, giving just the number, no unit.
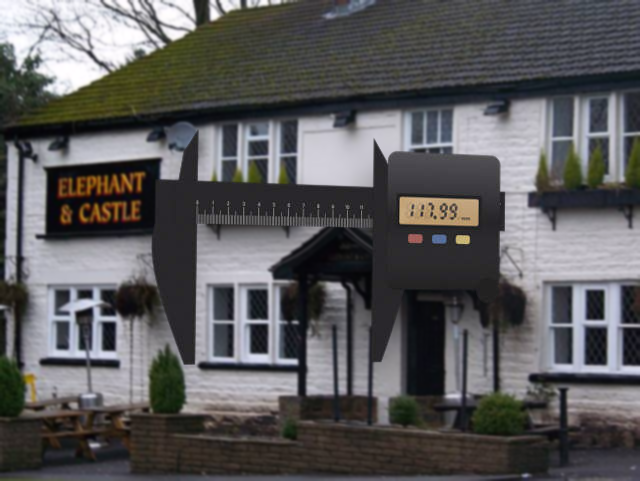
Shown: 117.99
